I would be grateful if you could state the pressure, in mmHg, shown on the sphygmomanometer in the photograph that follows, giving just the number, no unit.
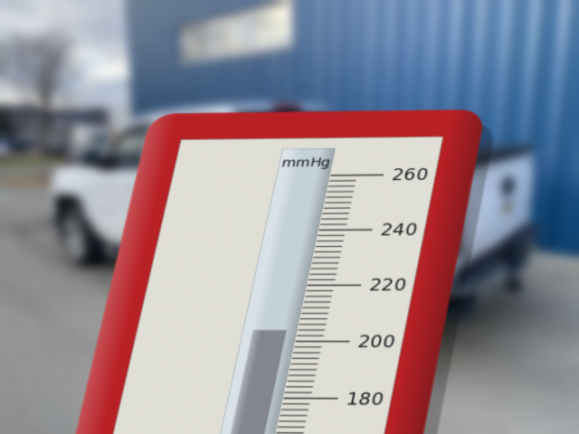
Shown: 204
